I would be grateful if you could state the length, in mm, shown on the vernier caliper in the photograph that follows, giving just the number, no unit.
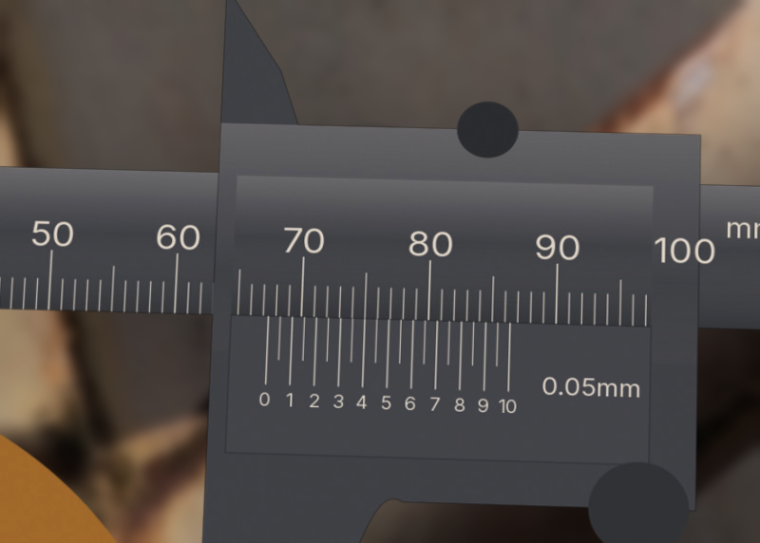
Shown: 67.4
